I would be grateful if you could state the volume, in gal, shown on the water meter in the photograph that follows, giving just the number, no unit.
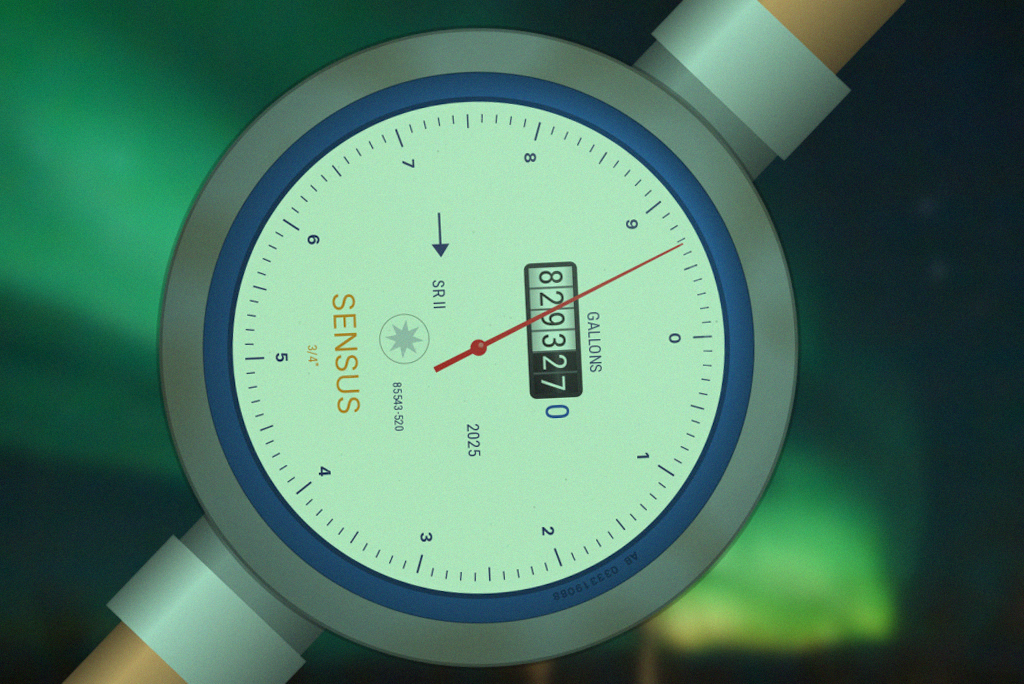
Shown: 8293269.3
